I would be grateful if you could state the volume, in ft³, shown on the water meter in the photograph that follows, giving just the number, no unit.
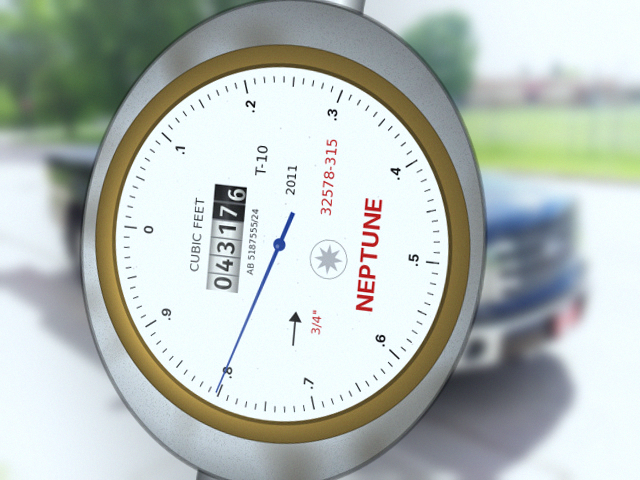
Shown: 43175.80
